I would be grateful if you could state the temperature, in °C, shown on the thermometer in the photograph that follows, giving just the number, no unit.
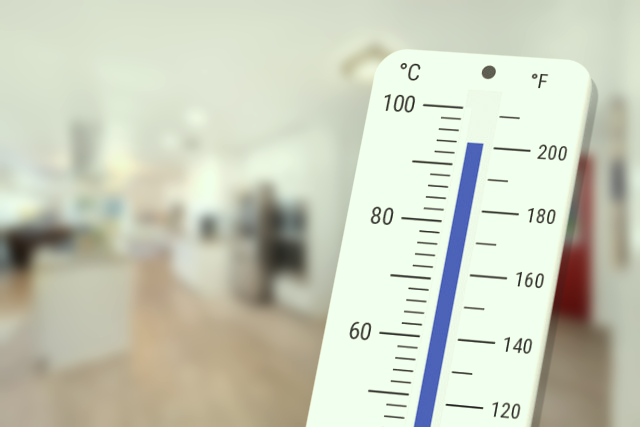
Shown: 94
